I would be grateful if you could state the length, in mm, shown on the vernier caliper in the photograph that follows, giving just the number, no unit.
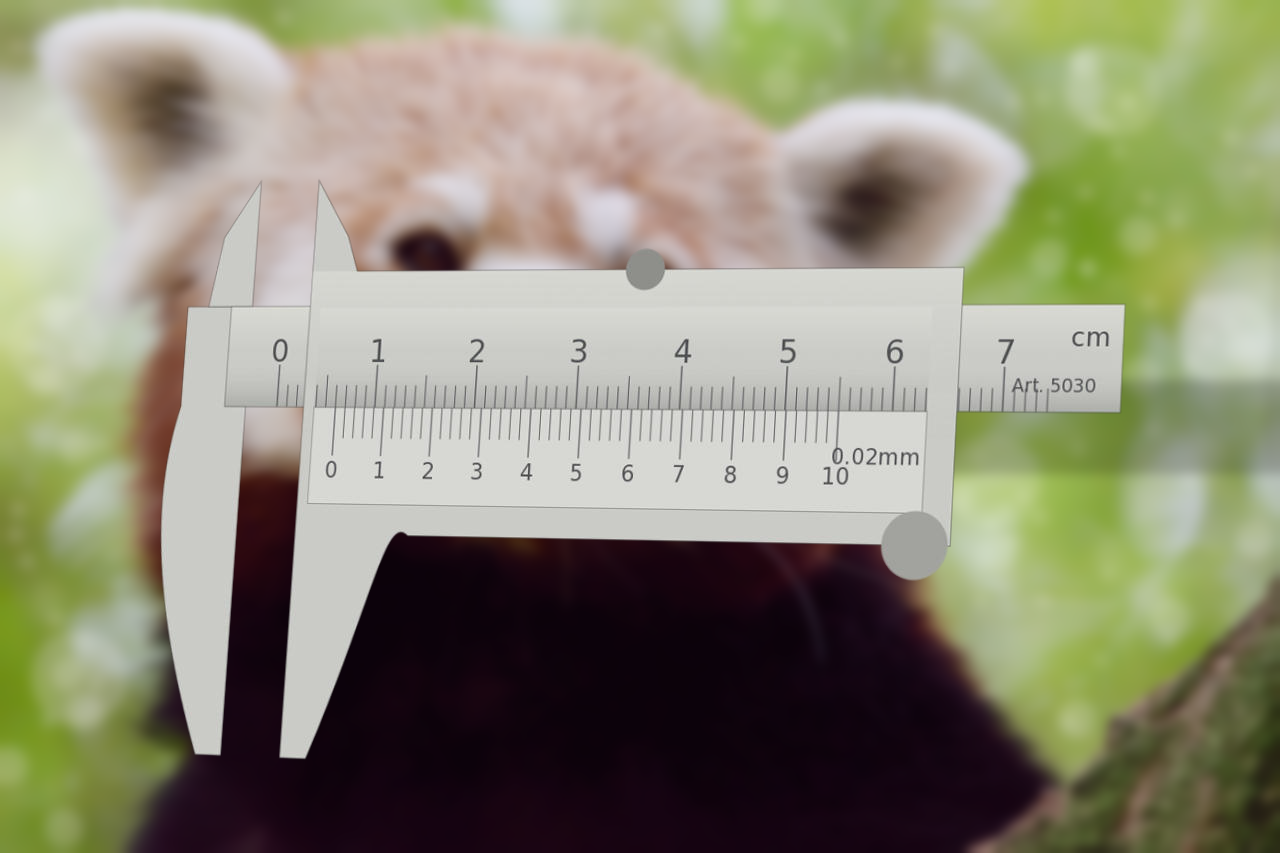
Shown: 6.0
